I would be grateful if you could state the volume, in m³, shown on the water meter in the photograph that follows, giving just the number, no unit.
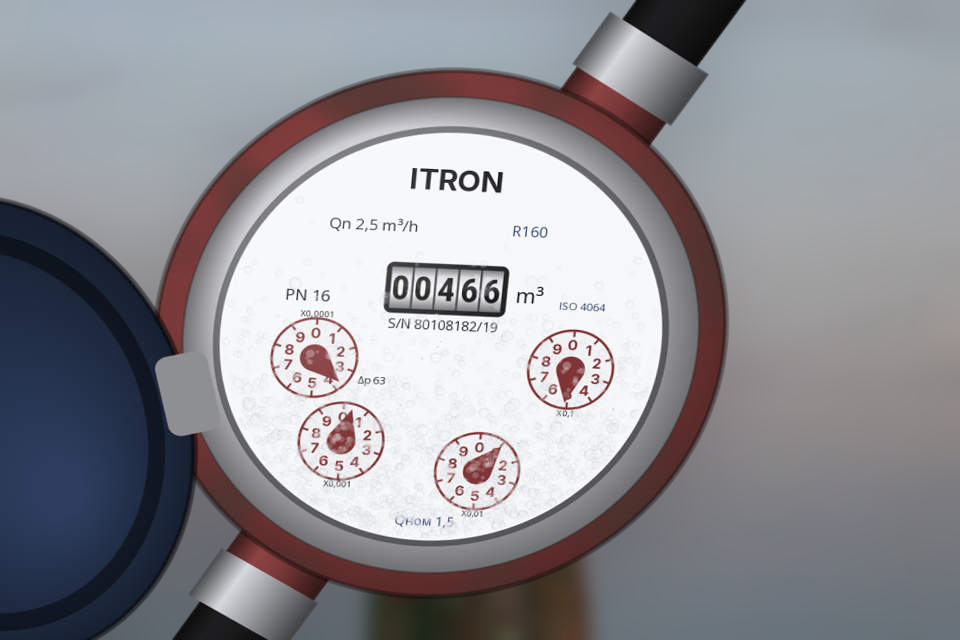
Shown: 466.5103
